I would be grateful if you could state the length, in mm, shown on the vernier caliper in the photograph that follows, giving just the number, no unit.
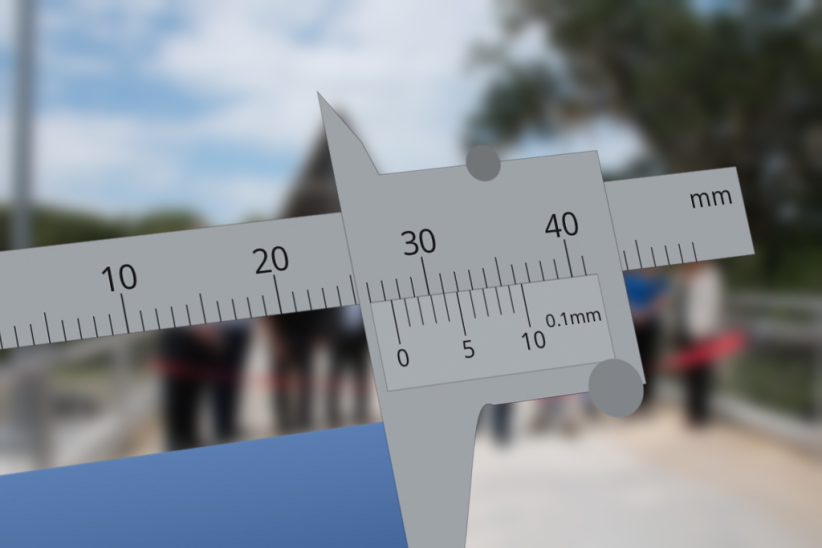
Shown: 27.4
